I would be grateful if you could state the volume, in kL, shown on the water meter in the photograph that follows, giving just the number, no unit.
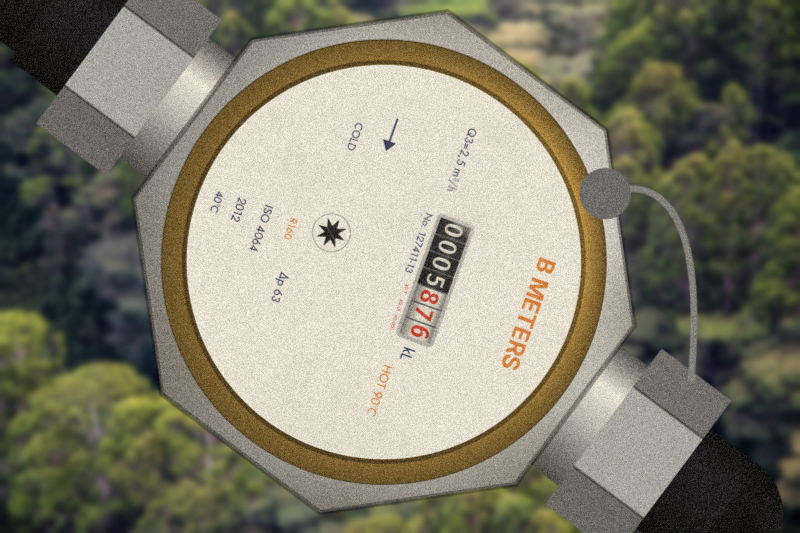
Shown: 5.876
